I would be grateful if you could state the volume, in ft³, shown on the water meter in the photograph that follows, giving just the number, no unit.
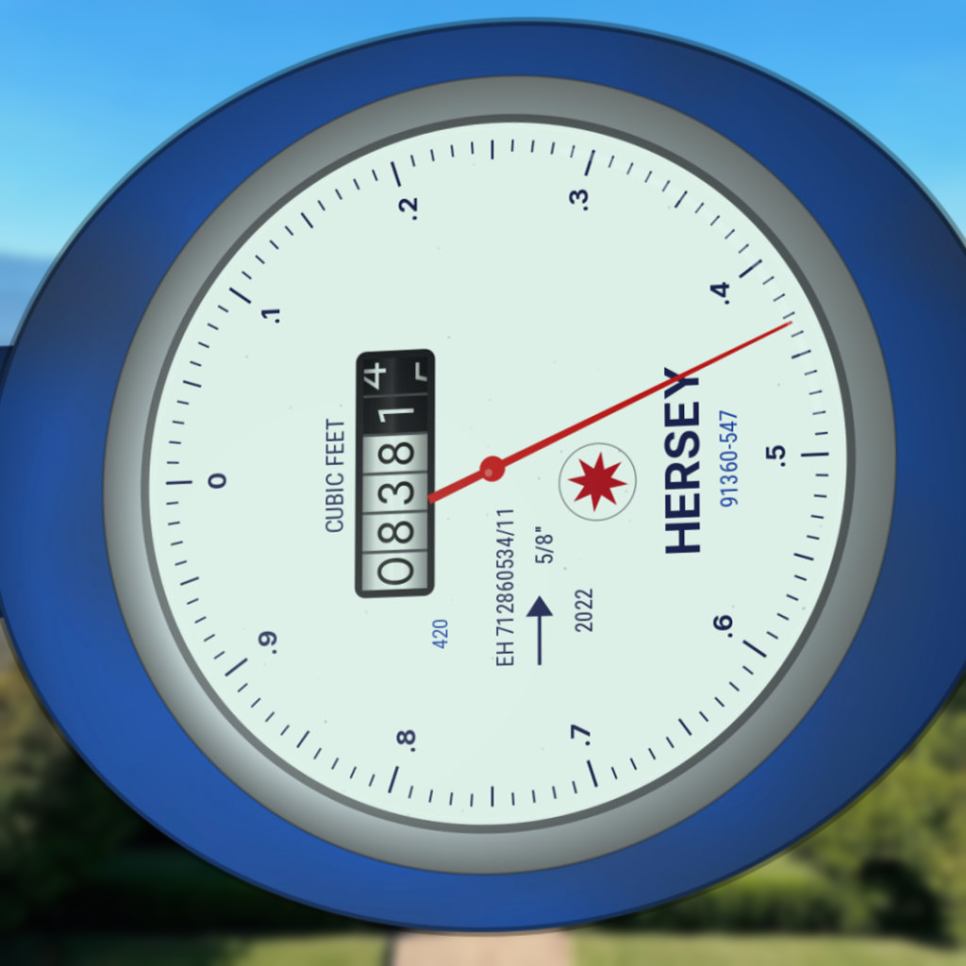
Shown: 83814.43
